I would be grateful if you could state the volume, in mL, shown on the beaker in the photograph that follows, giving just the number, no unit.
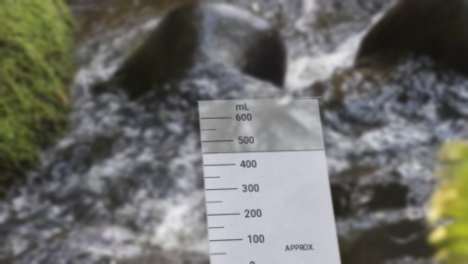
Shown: 450
